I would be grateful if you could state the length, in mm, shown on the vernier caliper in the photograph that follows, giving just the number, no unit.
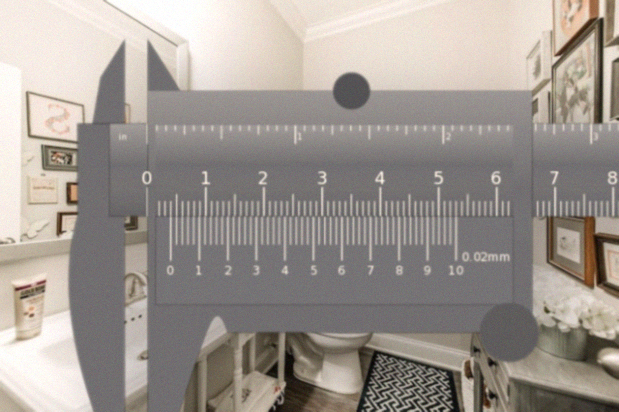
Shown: 4.0
